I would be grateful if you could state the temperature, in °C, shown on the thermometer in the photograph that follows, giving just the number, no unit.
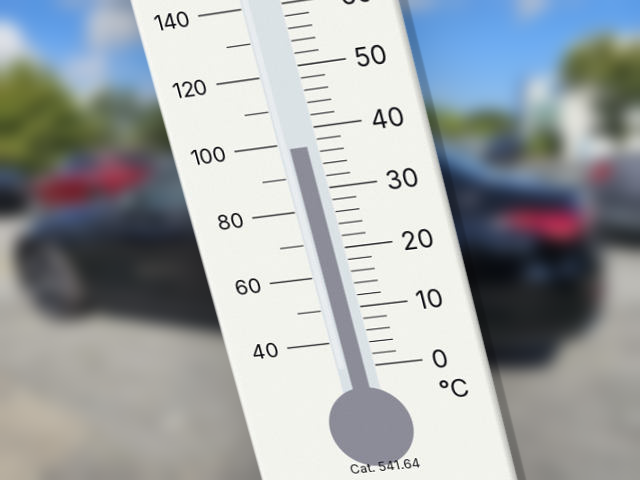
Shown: 37
